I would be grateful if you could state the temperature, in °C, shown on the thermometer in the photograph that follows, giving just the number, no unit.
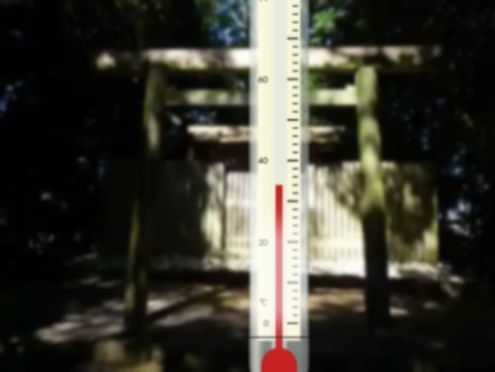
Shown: 34
